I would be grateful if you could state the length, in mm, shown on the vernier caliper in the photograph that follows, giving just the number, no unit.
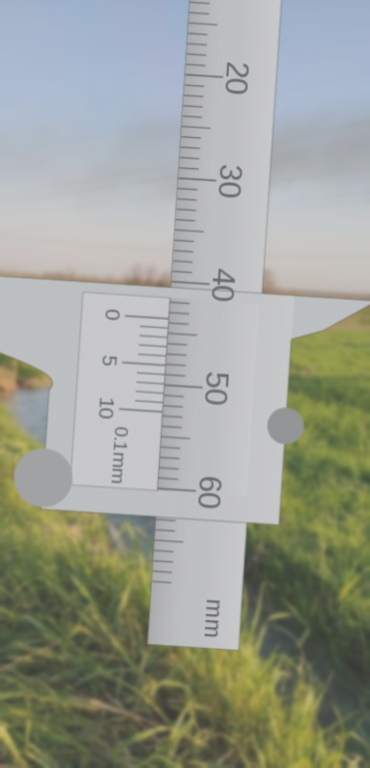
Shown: 43.6
